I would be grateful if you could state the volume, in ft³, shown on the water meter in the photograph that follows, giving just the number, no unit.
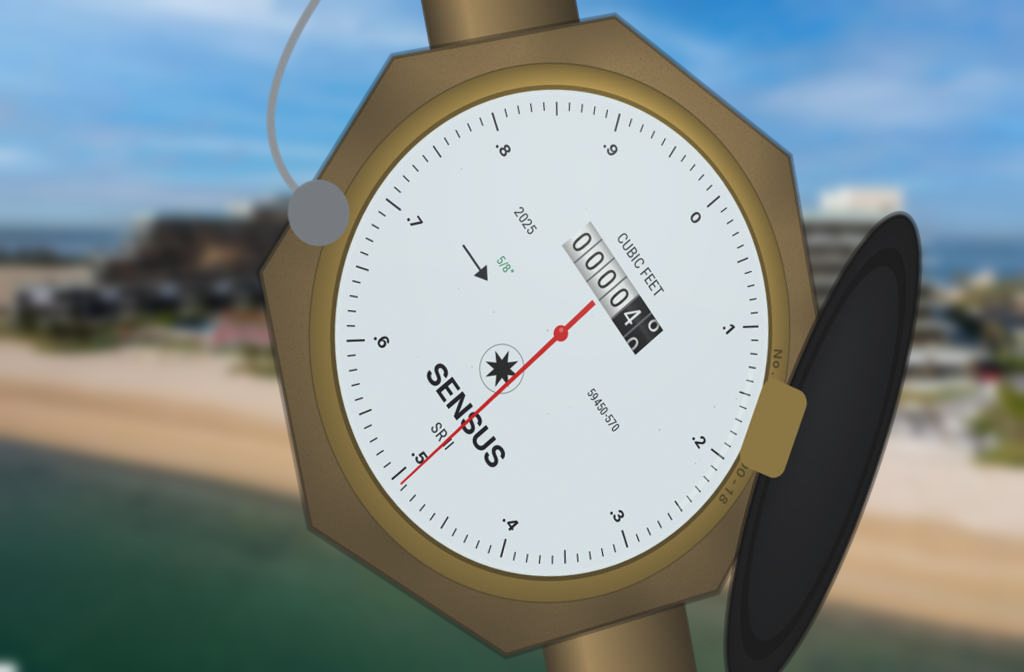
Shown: 48.49
